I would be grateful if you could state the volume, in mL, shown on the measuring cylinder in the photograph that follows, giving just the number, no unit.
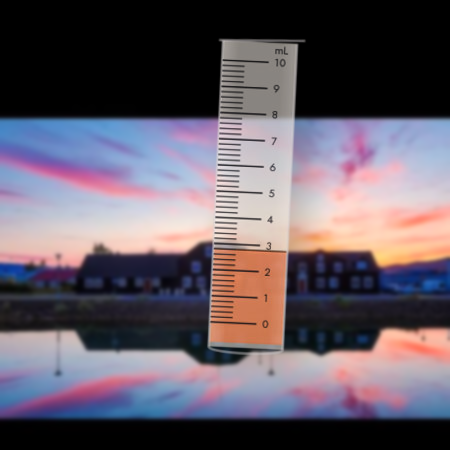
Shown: 2.8
